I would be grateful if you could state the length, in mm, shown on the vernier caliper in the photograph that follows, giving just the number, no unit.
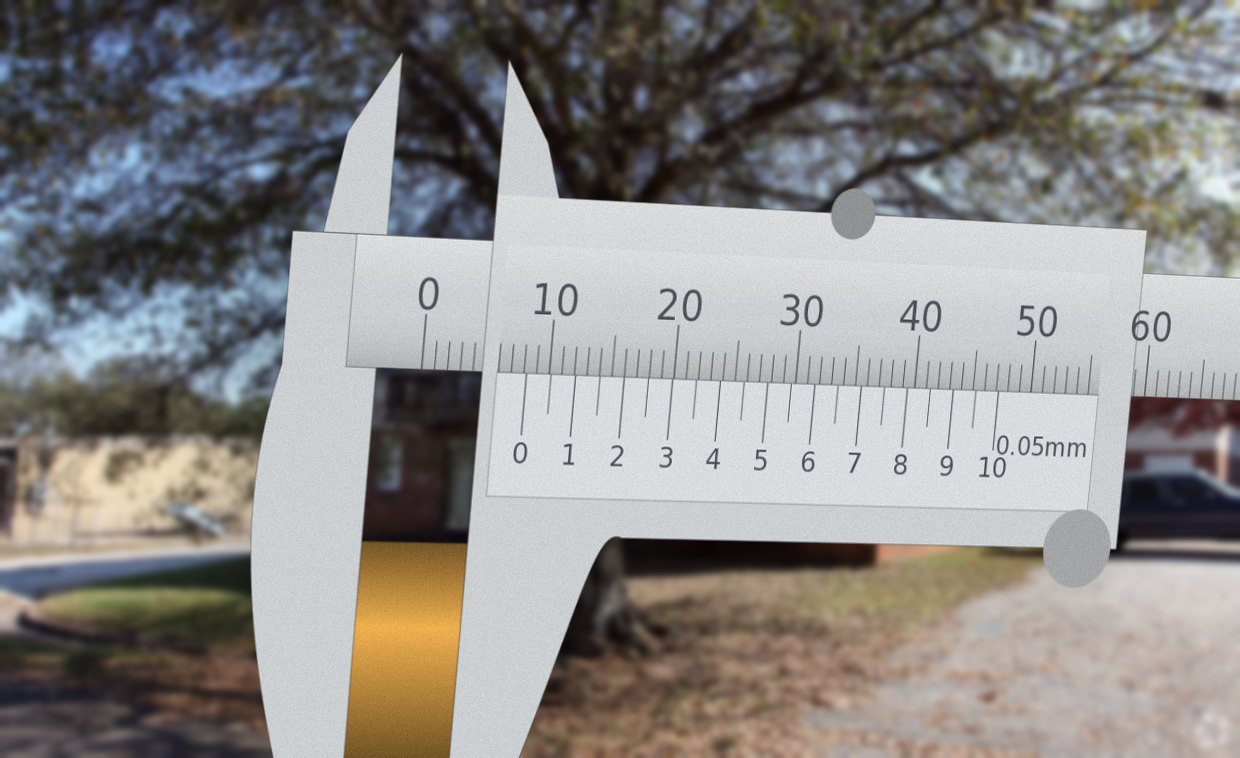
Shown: 8.2
